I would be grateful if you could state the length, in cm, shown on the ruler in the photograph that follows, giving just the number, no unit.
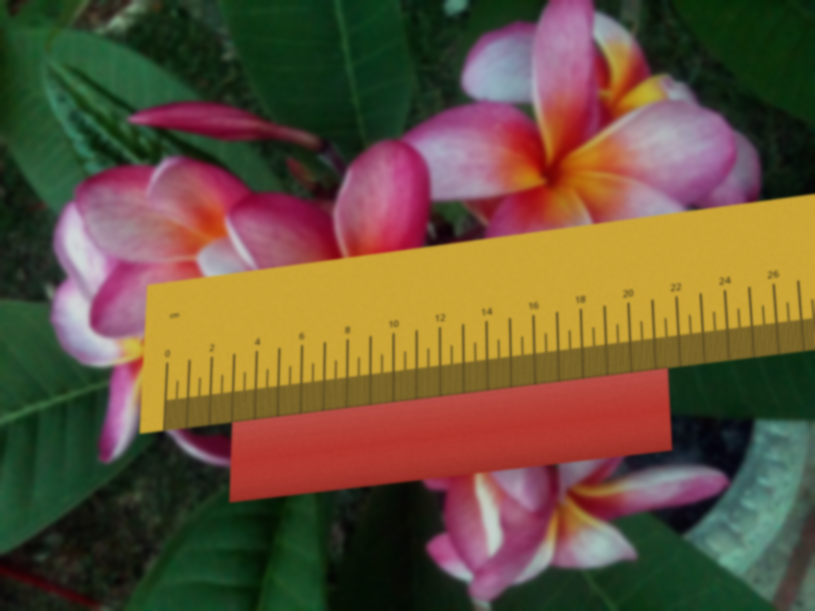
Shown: 18.5
